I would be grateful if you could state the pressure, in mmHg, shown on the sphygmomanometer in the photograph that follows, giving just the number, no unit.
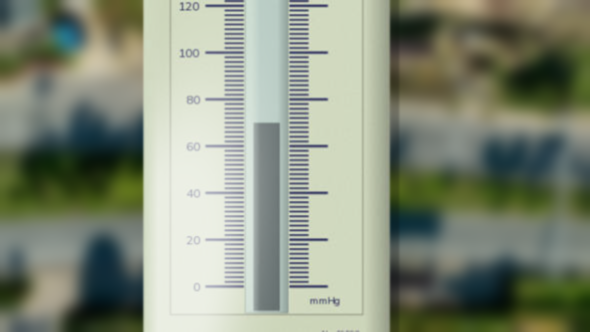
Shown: 70
